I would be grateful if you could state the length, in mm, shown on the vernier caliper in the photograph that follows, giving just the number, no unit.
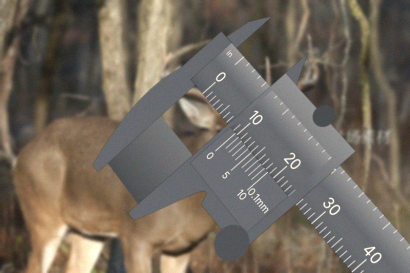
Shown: 9.6
